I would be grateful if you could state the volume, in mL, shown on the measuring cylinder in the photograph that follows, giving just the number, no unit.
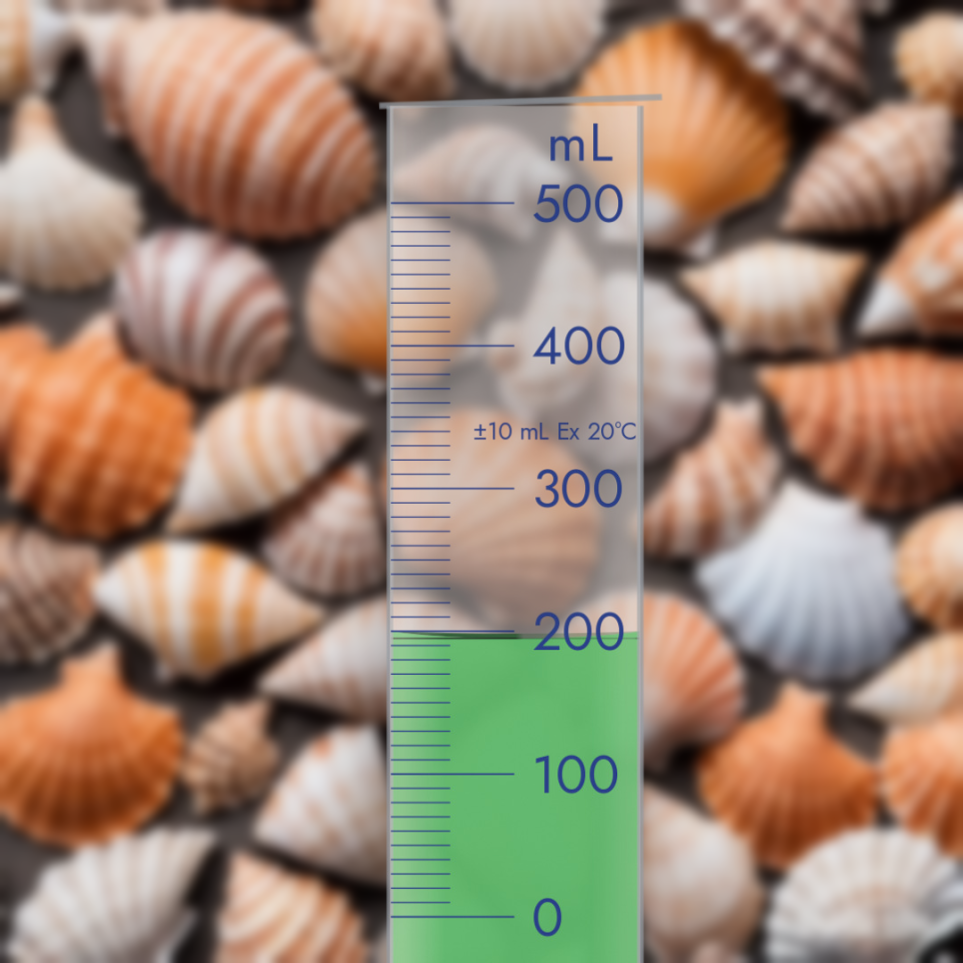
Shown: 195
